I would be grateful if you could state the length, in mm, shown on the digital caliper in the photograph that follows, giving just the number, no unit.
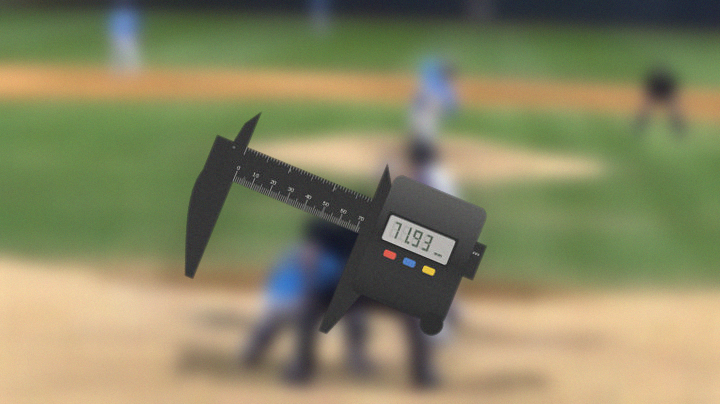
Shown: 71.93
